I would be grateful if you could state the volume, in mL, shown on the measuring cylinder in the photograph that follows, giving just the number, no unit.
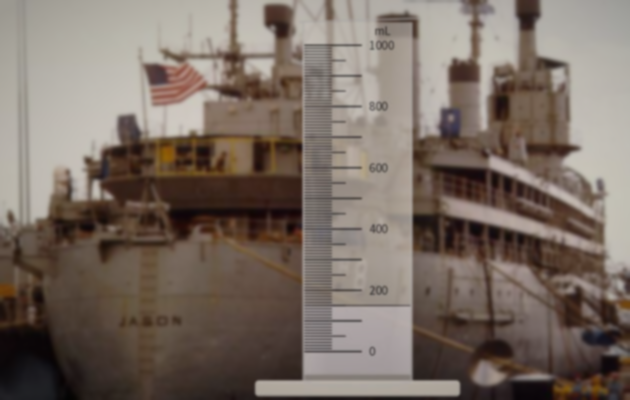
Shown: 150
